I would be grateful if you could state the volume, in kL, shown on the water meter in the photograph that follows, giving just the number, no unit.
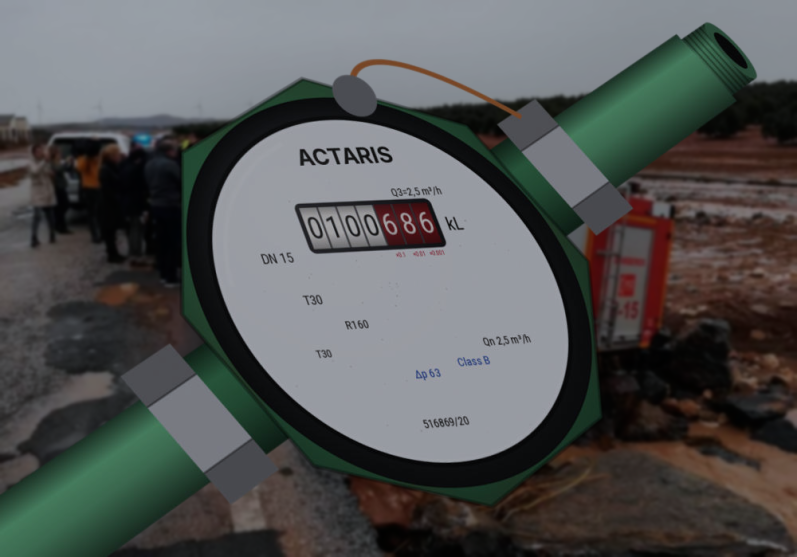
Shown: 100.686
